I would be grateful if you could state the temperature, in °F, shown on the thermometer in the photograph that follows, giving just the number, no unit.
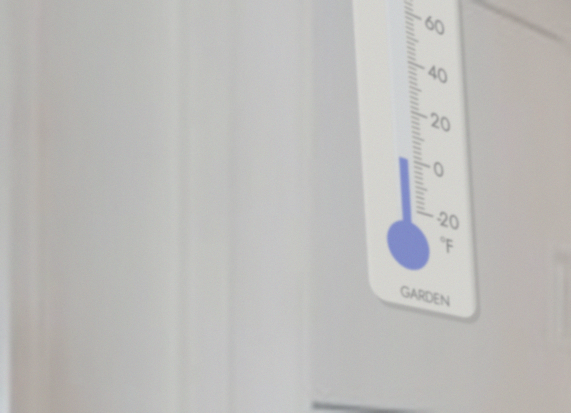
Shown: 0
